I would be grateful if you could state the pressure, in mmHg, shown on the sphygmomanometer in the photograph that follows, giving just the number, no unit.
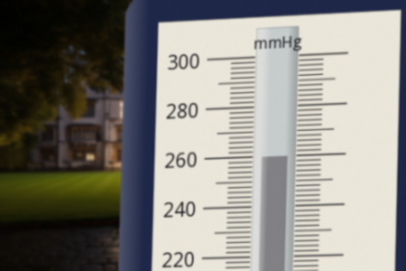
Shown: 260
